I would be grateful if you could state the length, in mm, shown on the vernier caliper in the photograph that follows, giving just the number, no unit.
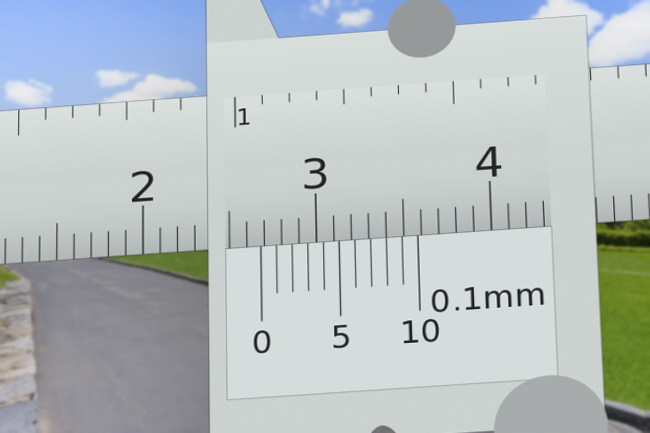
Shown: 26.8
